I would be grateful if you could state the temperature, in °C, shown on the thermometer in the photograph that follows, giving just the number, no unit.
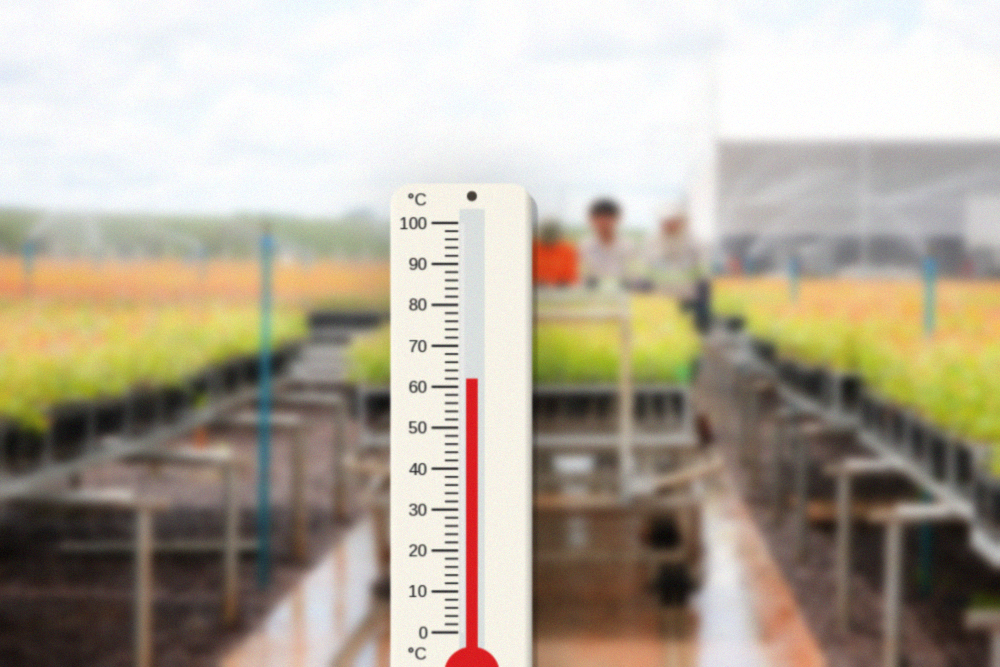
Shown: 62
